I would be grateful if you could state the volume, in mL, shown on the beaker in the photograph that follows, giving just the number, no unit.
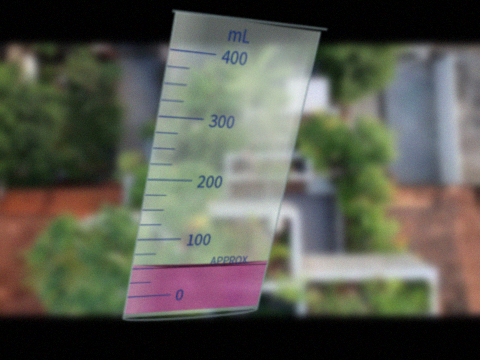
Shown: 50
